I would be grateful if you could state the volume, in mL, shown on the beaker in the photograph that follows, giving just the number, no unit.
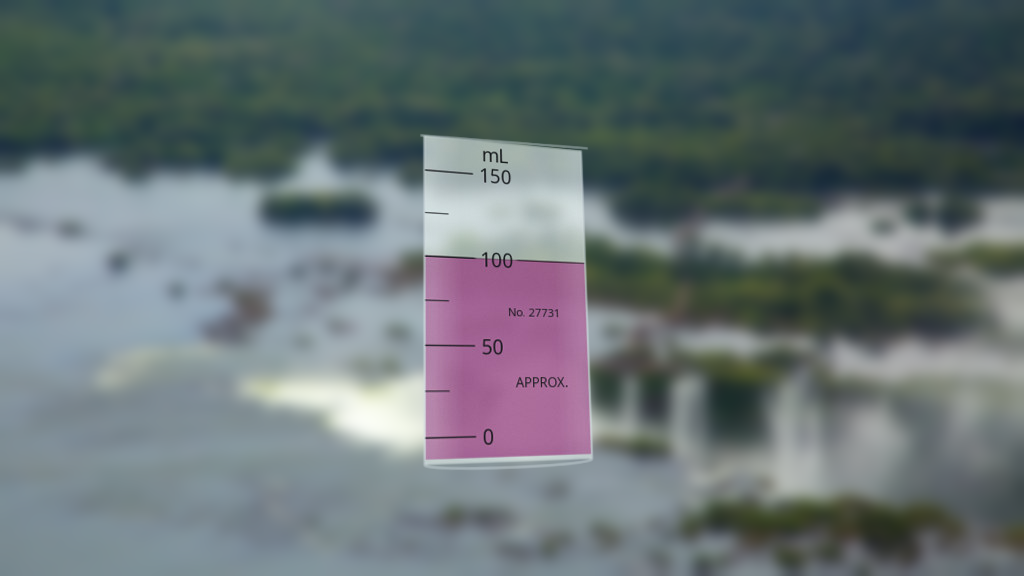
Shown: 100
